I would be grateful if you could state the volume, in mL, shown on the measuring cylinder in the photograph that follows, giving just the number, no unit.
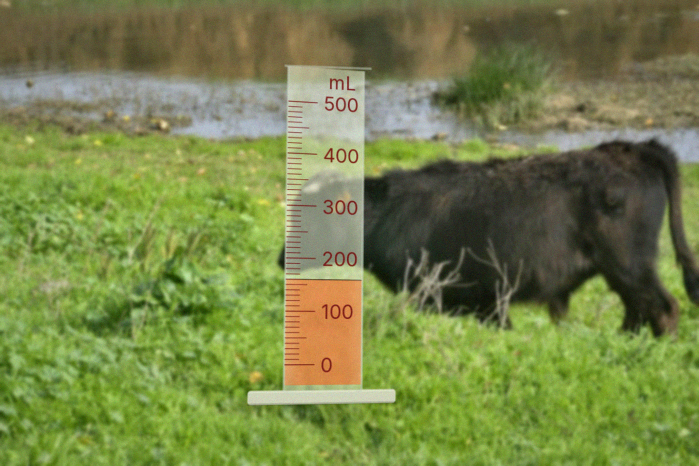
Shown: 160
